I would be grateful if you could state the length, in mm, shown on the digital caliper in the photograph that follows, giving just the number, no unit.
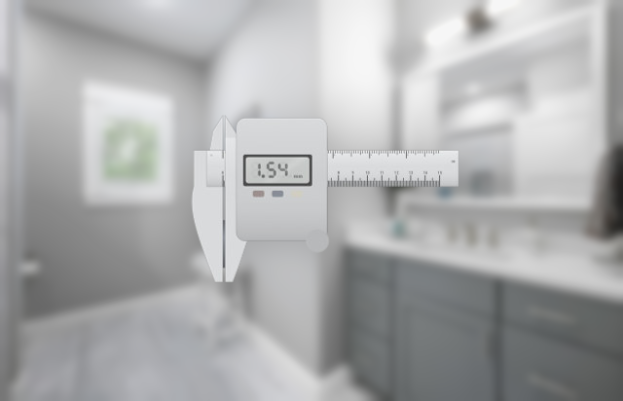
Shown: 1.54
